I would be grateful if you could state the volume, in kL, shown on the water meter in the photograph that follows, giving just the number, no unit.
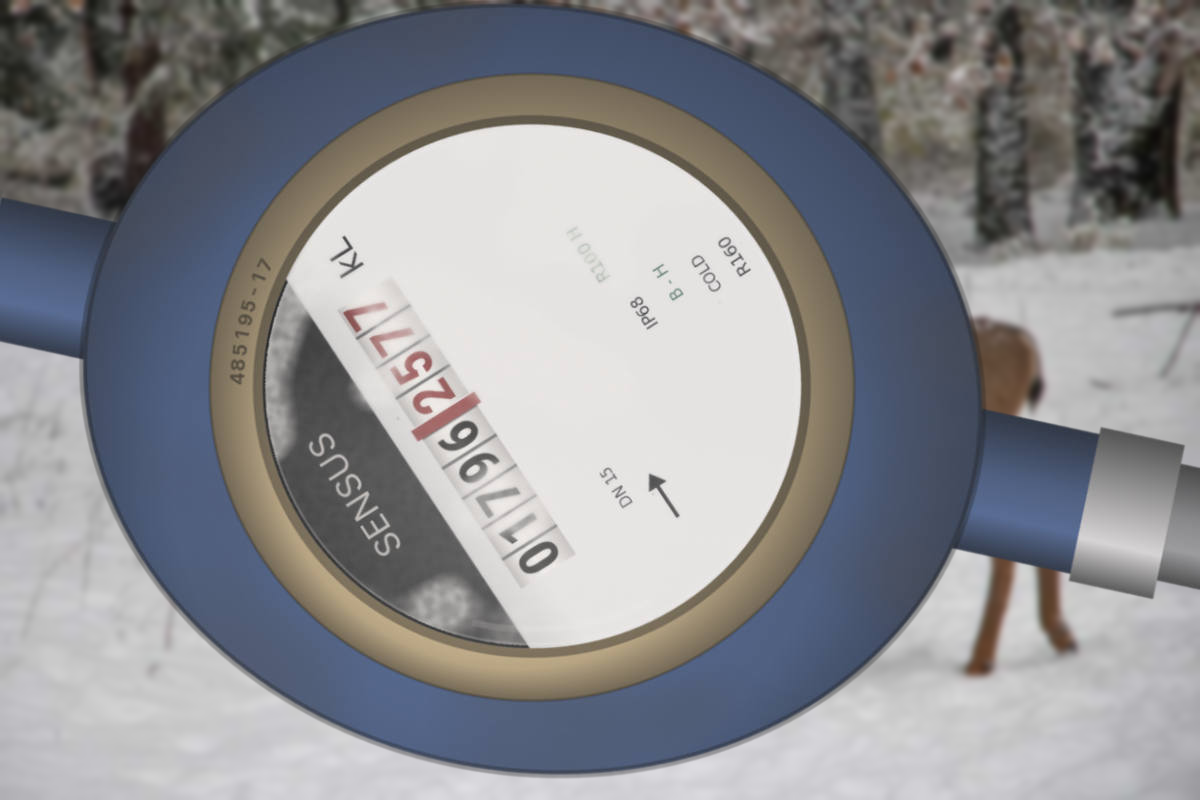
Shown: 1796.2577
